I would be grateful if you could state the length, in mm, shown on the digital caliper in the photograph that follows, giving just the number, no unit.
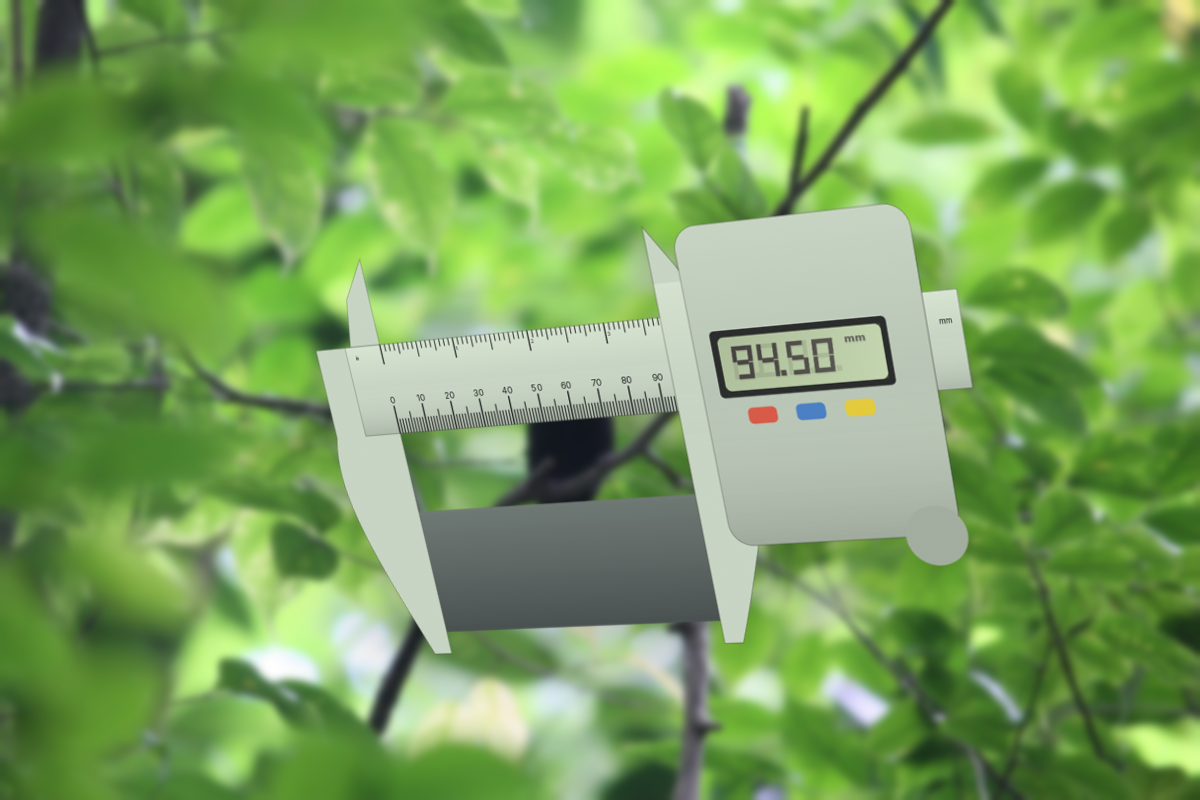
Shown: 94.50
